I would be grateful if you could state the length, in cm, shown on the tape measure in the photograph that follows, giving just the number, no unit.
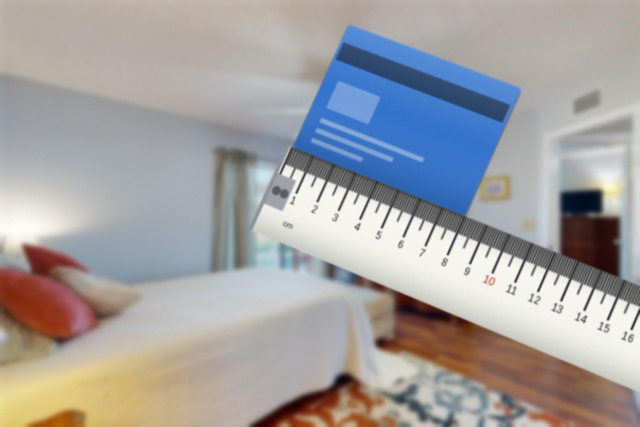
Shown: 8
